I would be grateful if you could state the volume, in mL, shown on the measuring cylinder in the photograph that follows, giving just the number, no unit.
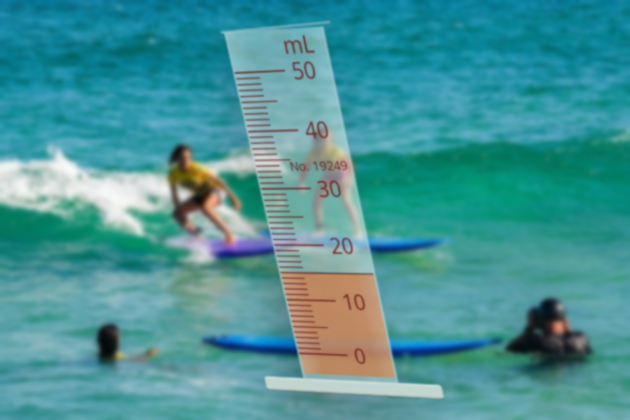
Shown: 15
